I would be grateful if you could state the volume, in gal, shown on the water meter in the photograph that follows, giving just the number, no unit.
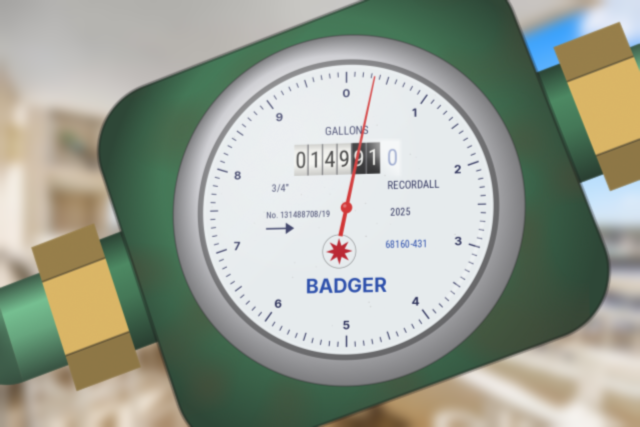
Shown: 149910.3
